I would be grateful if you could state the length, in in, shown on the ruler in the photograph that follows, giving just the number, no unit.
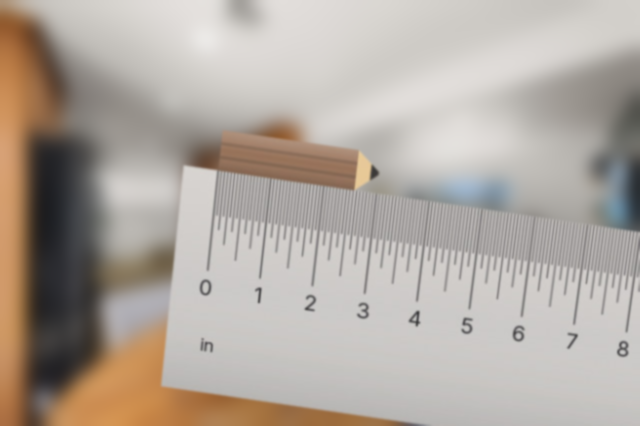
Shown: 3
